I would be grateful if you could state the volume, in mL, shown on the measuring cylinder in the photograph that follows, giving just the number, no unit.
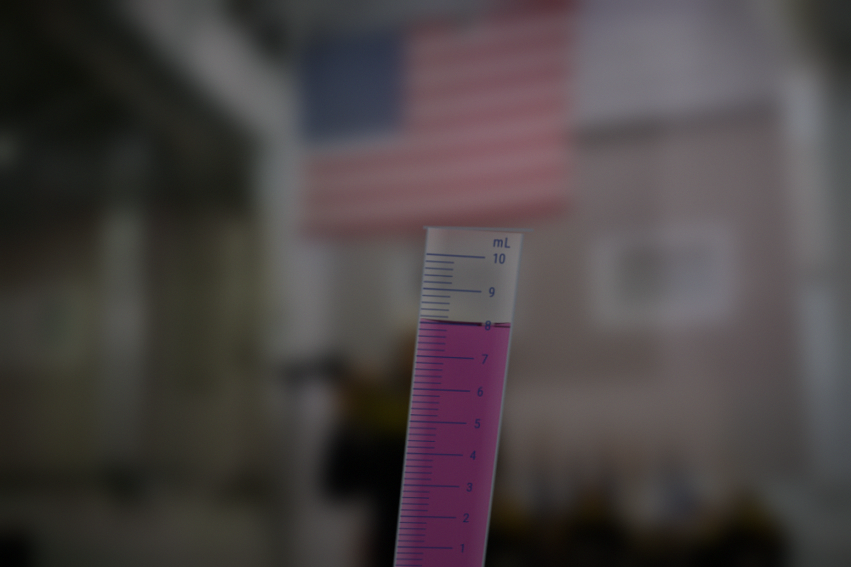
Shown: 8
